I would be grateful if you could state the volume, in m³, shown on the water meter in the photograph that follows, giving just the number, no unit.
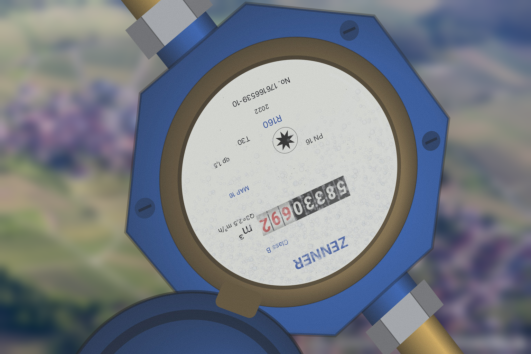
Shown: 58330.692
